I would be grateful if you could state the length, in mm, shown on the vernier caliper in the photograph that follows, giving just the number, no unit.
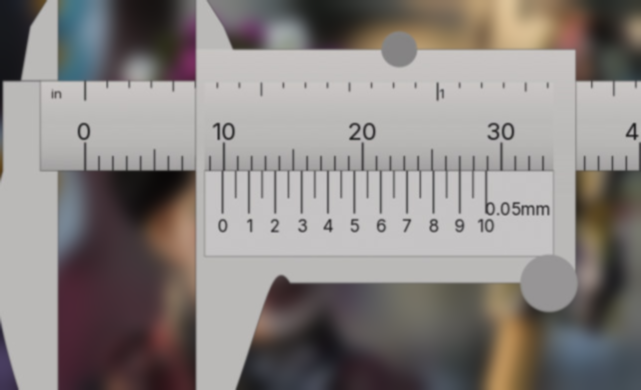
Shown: 9.9
